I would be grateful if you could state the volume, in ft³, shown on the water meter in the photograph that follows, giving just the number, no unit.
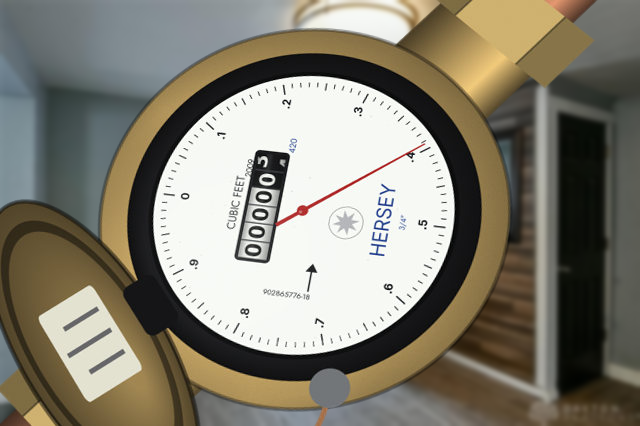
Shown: 3.39
